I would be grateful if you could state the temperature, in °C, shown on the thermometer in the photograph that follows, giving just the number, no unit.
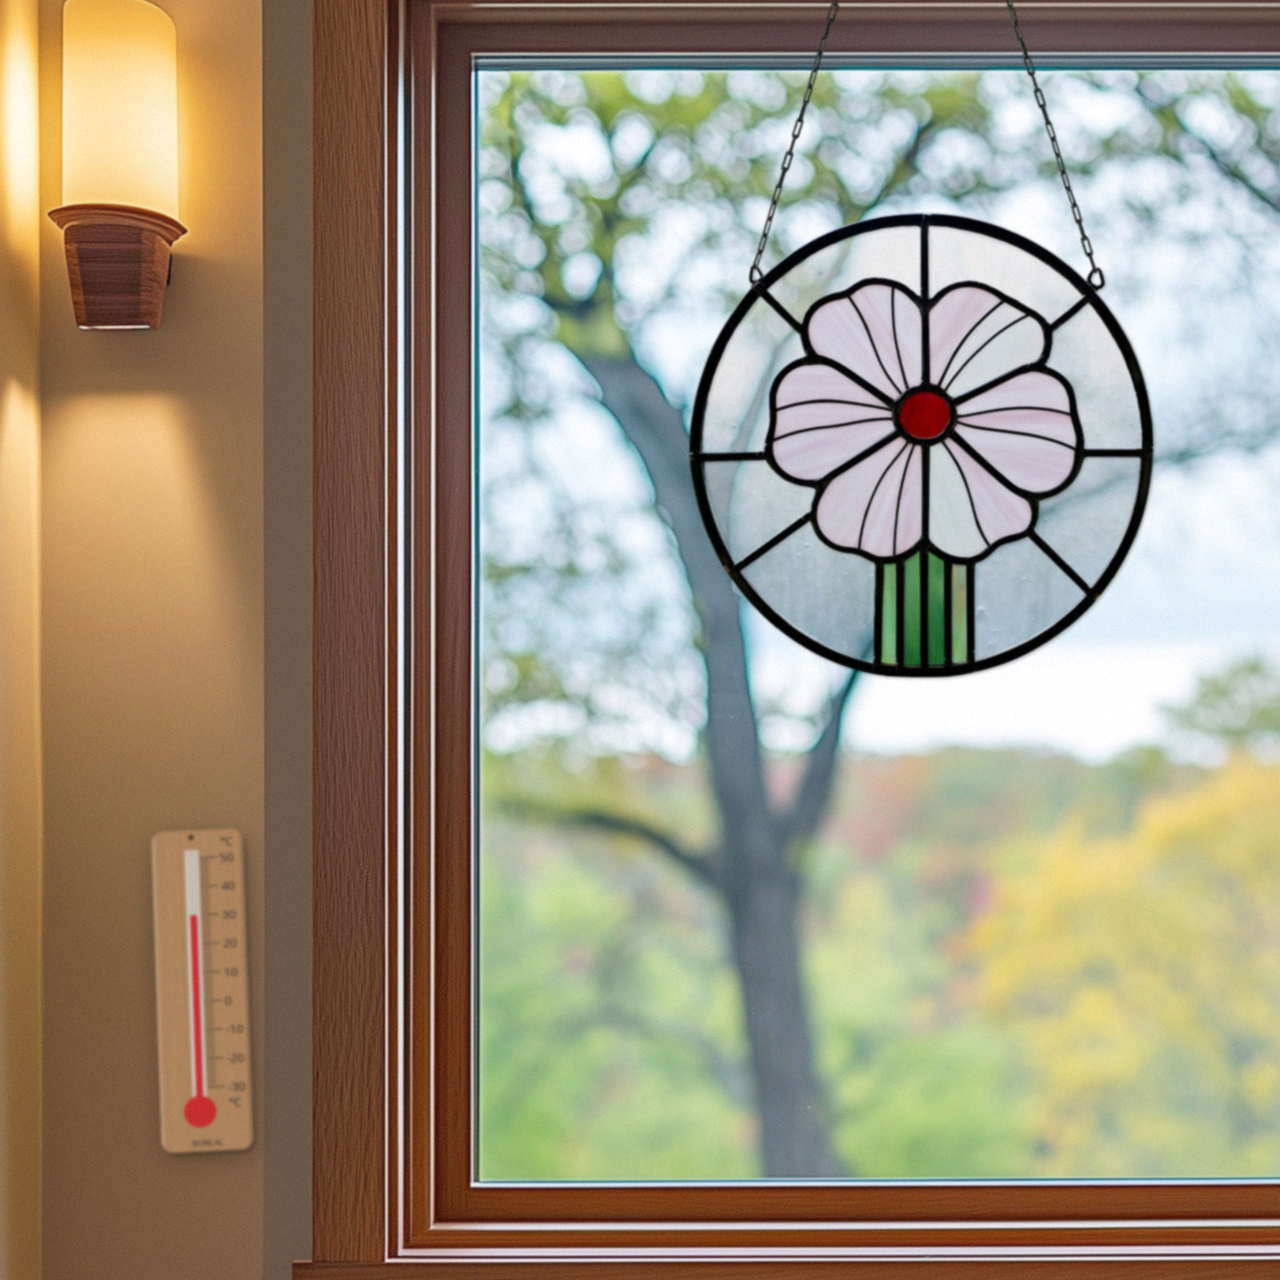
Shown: 30
